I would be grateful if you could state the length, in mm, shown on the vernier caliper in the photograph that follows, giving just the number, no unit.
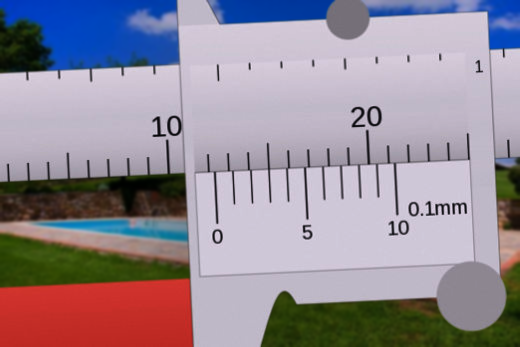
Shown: 12.3
